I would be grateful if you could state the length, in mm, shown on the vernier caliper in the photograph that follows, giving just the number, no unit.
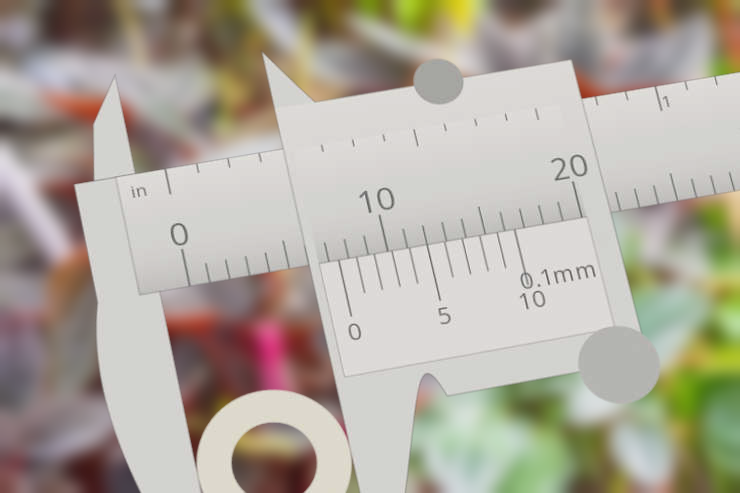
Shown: 7.5
